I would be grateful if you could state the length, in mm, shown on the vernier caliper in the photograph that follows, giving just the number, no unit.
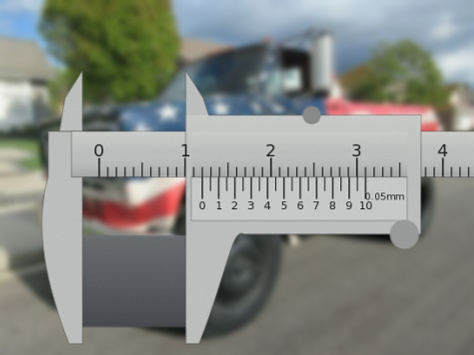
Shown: 12.0
